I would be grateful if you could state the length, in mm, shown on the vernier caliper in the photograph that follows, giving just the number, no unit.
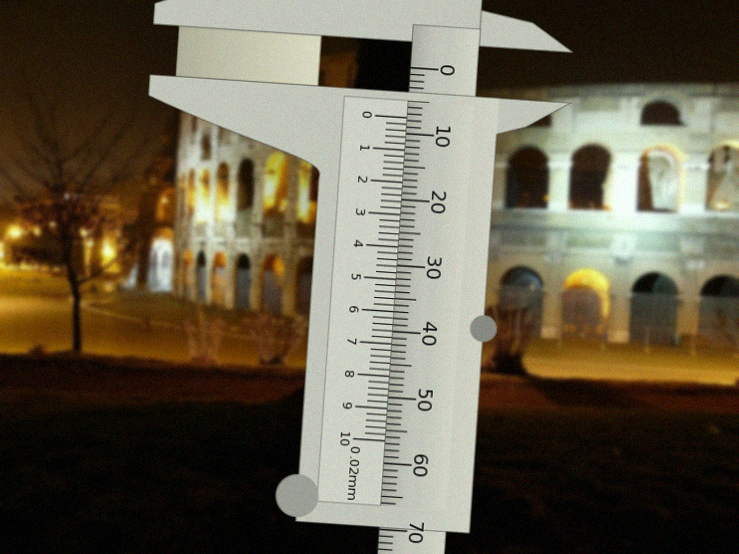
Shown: 7.6
